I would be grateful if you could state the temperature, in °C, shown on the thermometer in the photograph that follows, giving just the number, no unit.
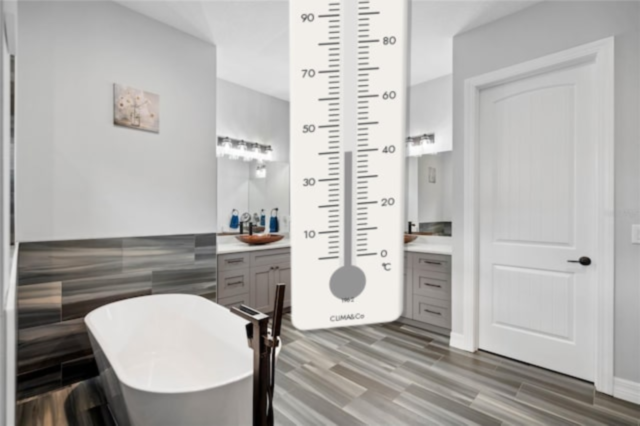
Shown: 40
